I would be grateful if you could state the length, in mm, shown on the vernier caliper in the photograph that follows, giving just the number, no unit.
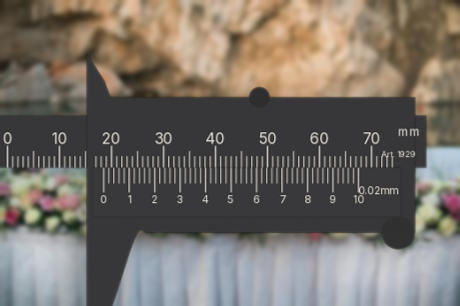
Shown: 18.5
